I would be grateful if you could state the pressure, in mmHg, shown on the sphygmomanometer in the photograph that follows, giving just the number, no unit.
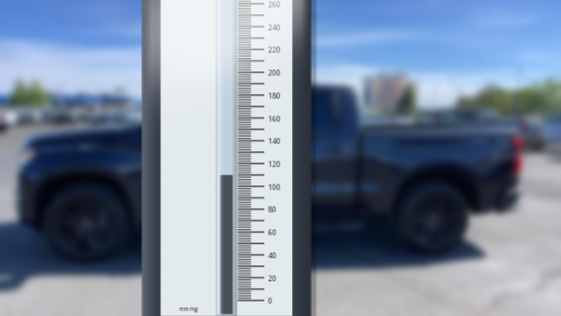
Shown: 110
